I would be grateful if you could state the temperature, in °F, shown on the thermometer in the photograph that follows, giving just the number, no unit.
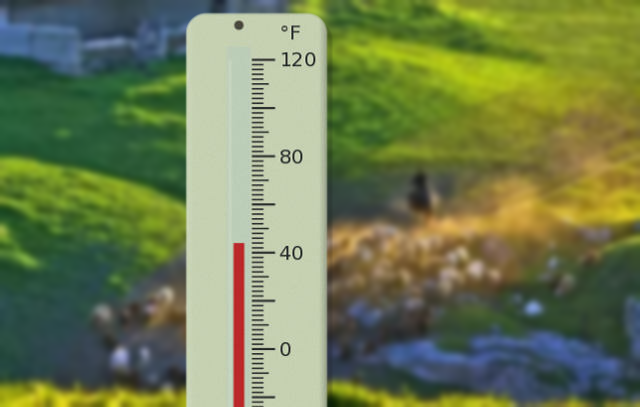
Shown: 44
